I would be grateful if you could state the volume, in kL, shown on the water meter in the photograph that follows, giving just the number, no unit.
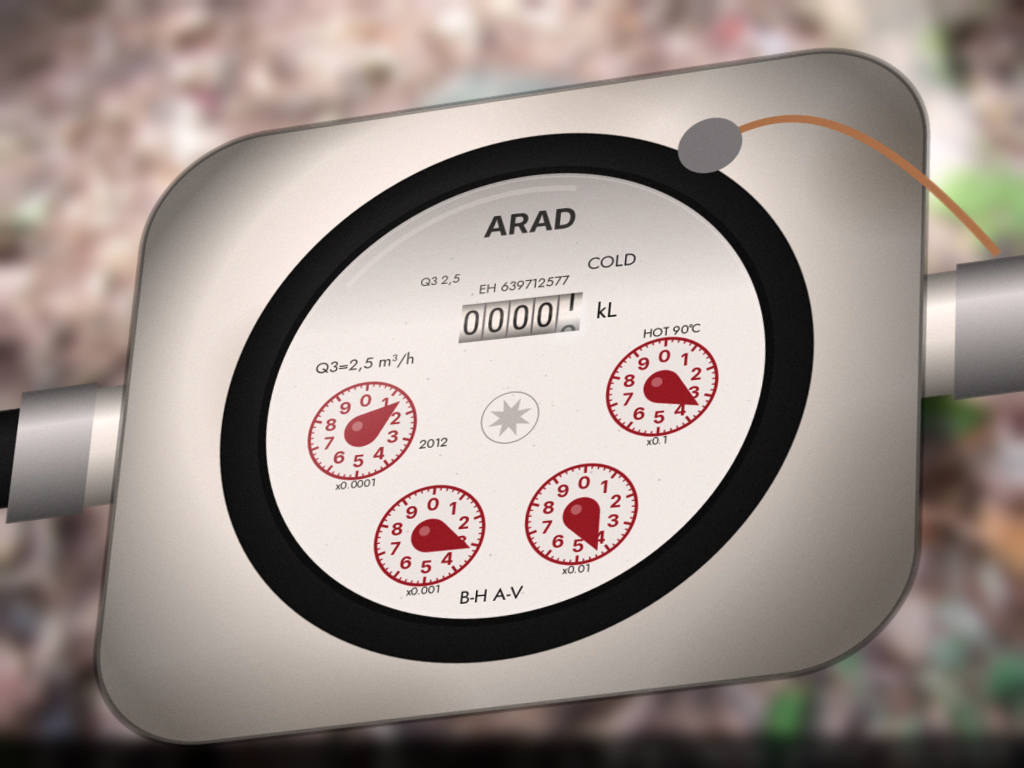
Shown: 1.3431
